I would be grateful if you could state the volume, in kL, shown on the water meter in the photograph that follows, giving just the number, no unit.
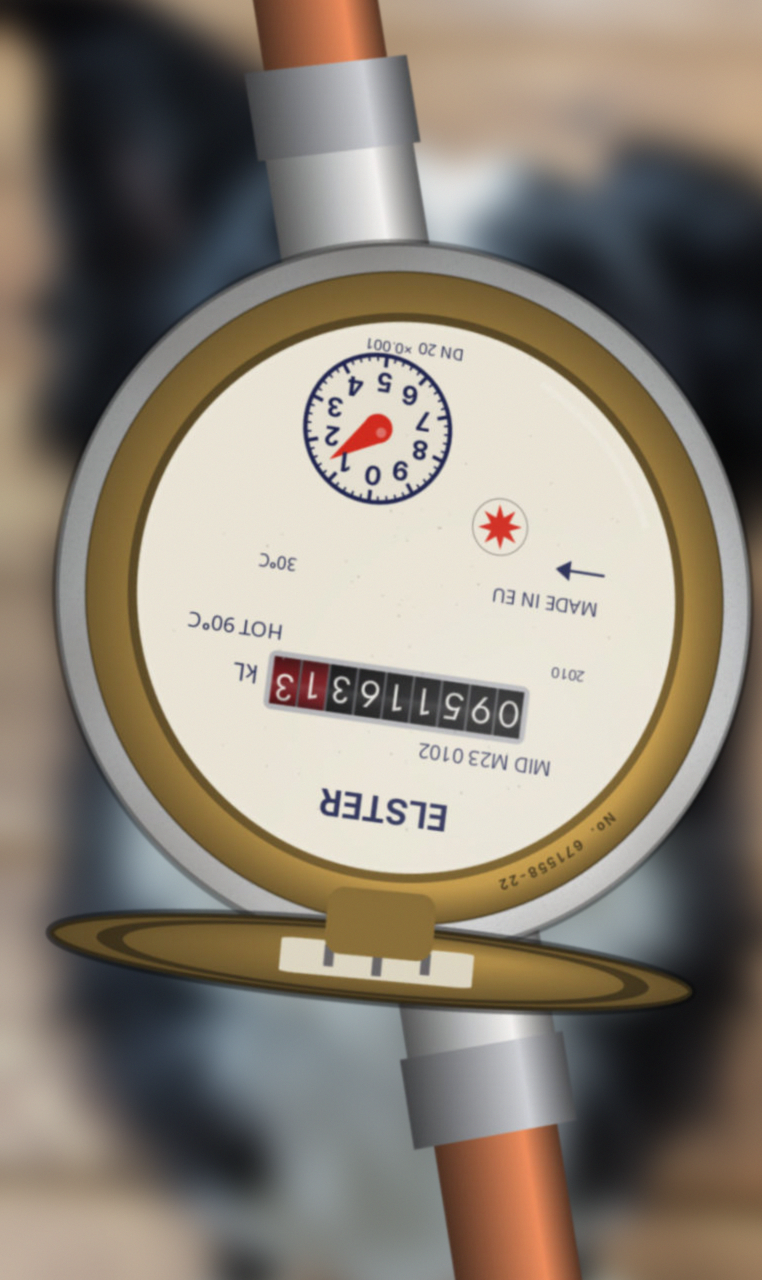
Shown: 951163.131
